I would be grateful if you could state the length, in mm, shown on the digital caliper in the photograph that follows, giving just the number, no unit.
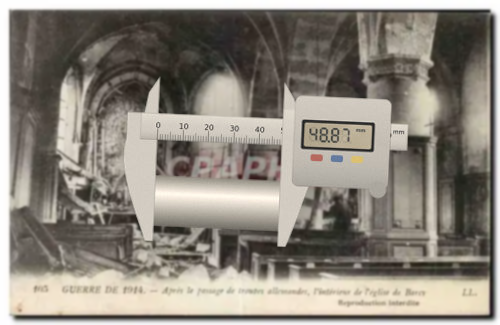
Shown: 48.87
